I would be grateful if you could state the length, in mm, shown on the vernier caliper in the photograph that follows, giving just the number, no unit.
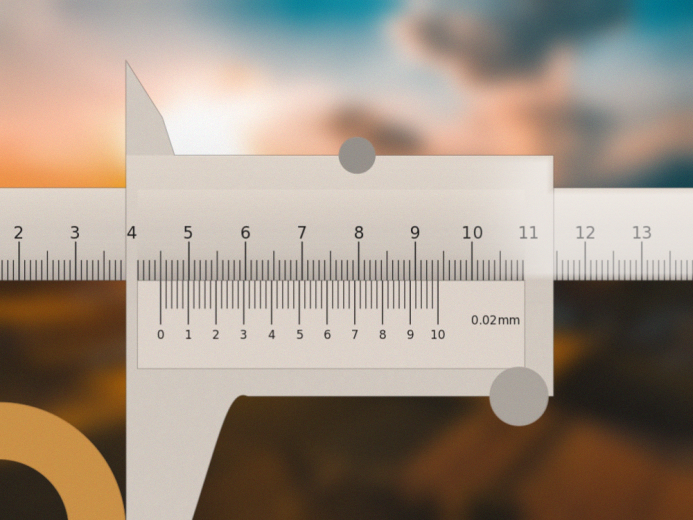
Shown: 45.0
